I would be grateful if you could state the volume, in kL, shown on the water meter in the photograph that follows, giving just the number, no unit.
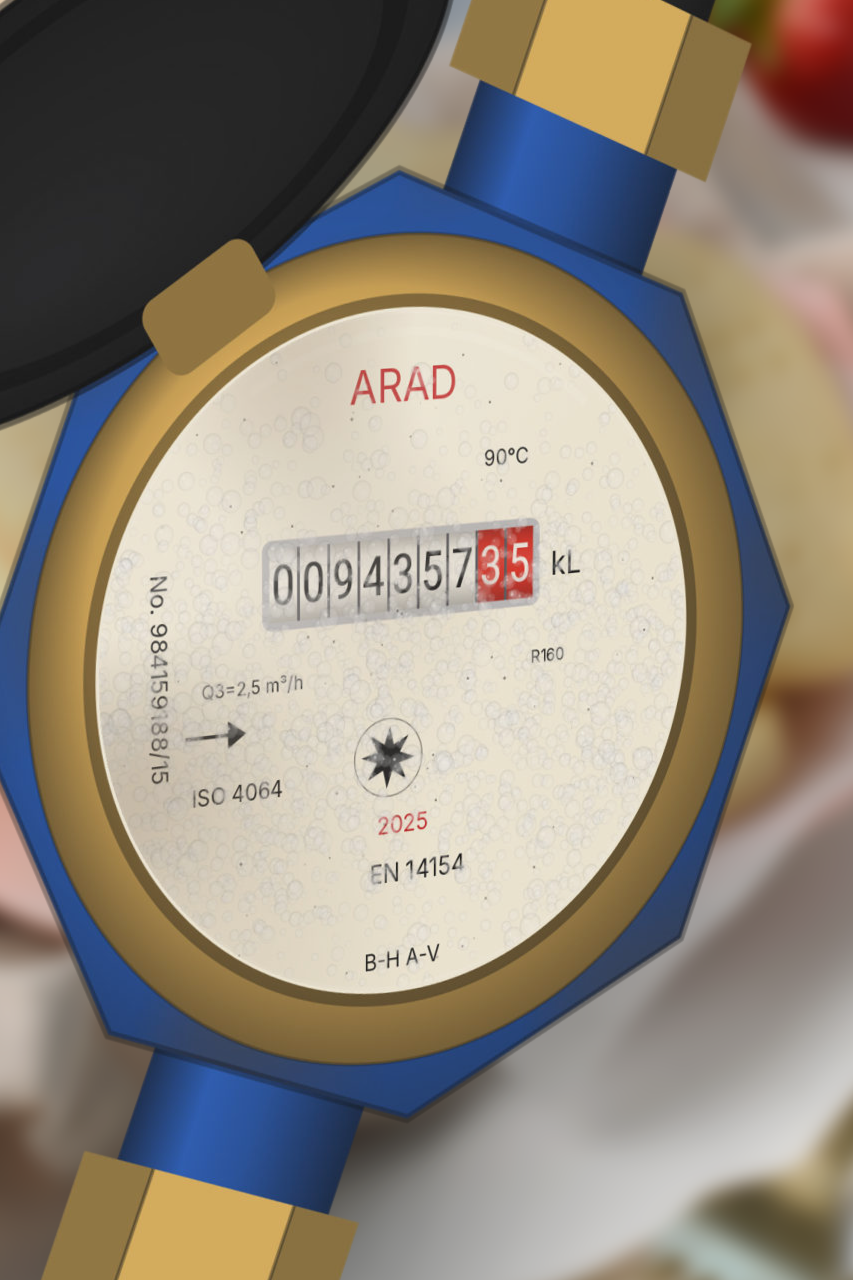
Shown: 94357.35
